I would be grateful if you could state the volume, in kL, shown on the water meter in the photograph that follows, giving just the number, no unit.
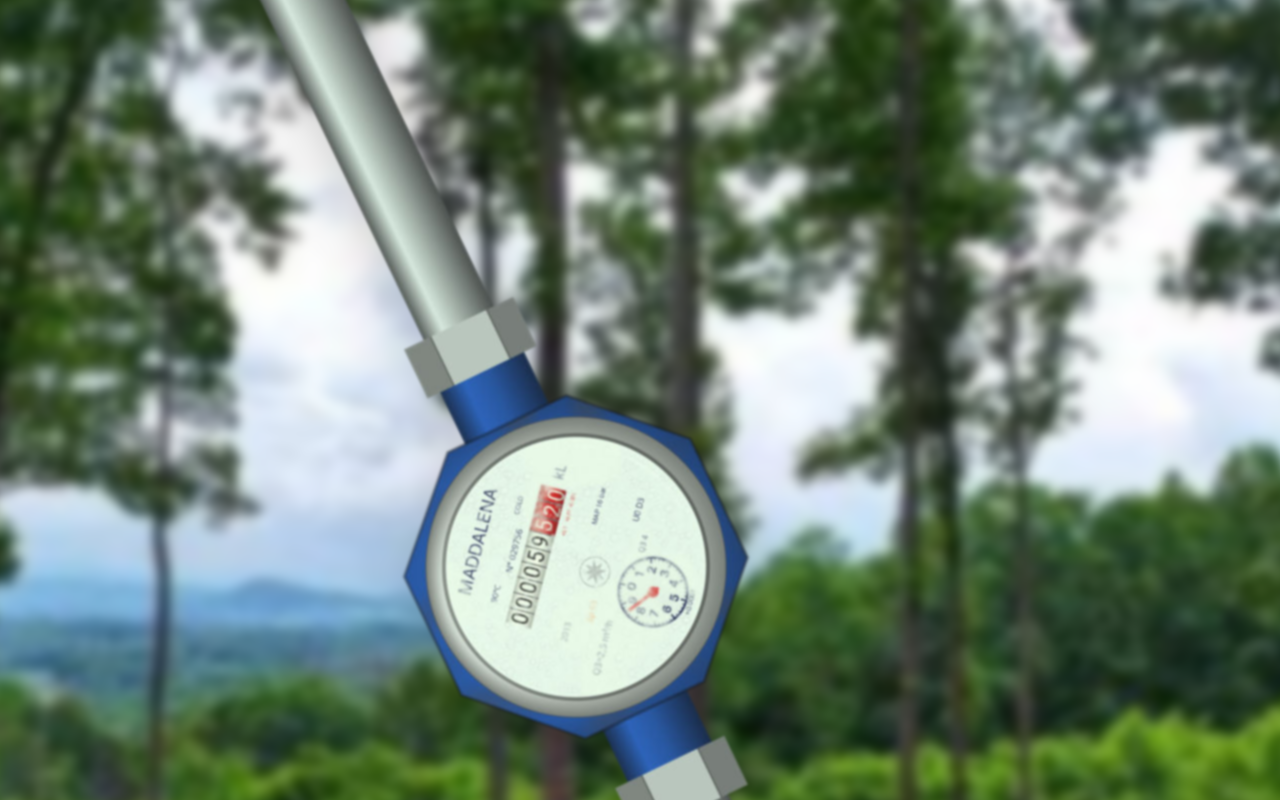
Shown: 59.5198
